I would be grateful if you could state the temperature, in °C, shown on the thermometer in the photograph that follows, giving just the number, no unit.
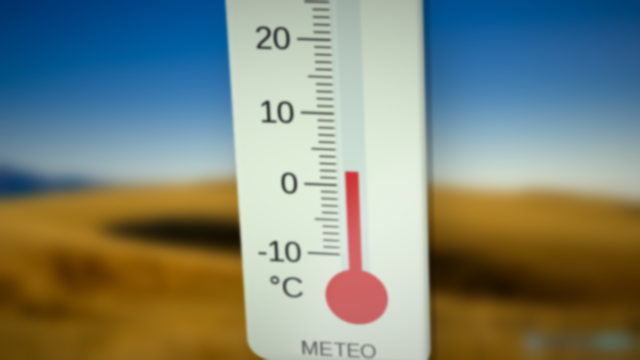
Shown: 2
